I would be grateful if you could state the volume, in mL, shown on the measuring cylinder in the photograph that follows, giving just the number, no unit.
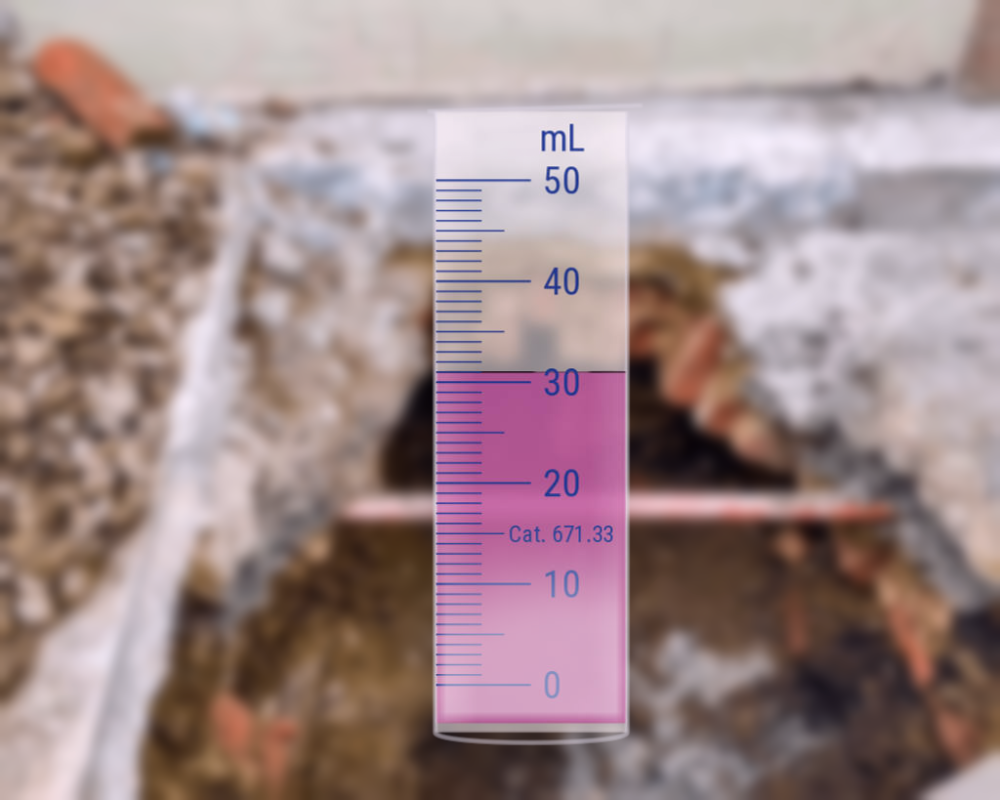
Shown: 31
